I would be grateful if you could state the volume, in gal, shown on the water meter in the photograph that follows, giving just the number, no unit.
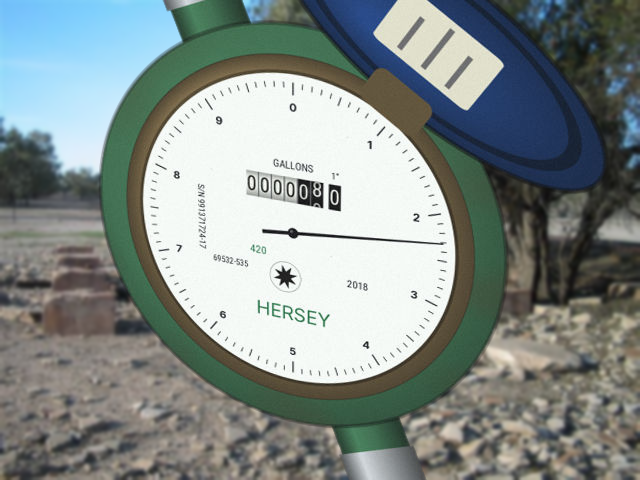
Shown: 82.3
